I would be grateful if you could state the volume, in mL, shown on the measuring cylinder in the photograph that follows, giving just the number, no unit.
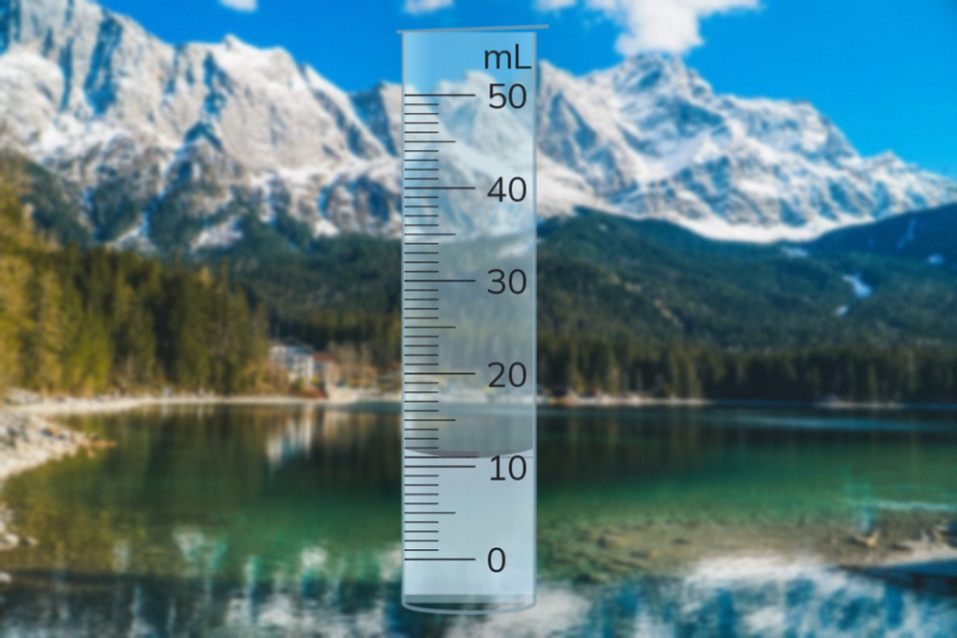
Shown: 11
